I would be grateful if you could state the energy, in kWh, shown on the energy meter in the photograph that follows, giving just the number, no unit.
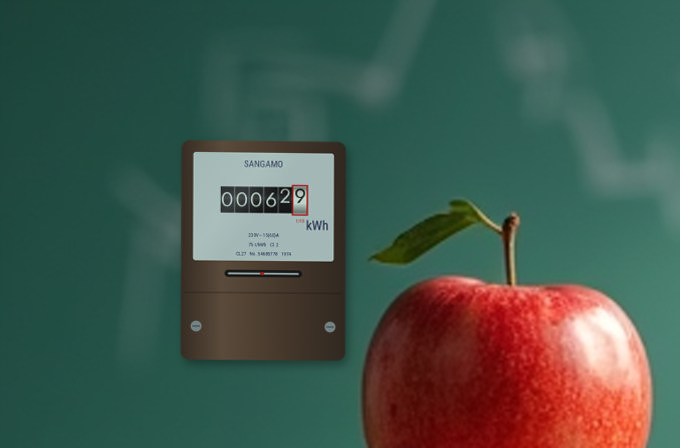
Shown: 62.9
